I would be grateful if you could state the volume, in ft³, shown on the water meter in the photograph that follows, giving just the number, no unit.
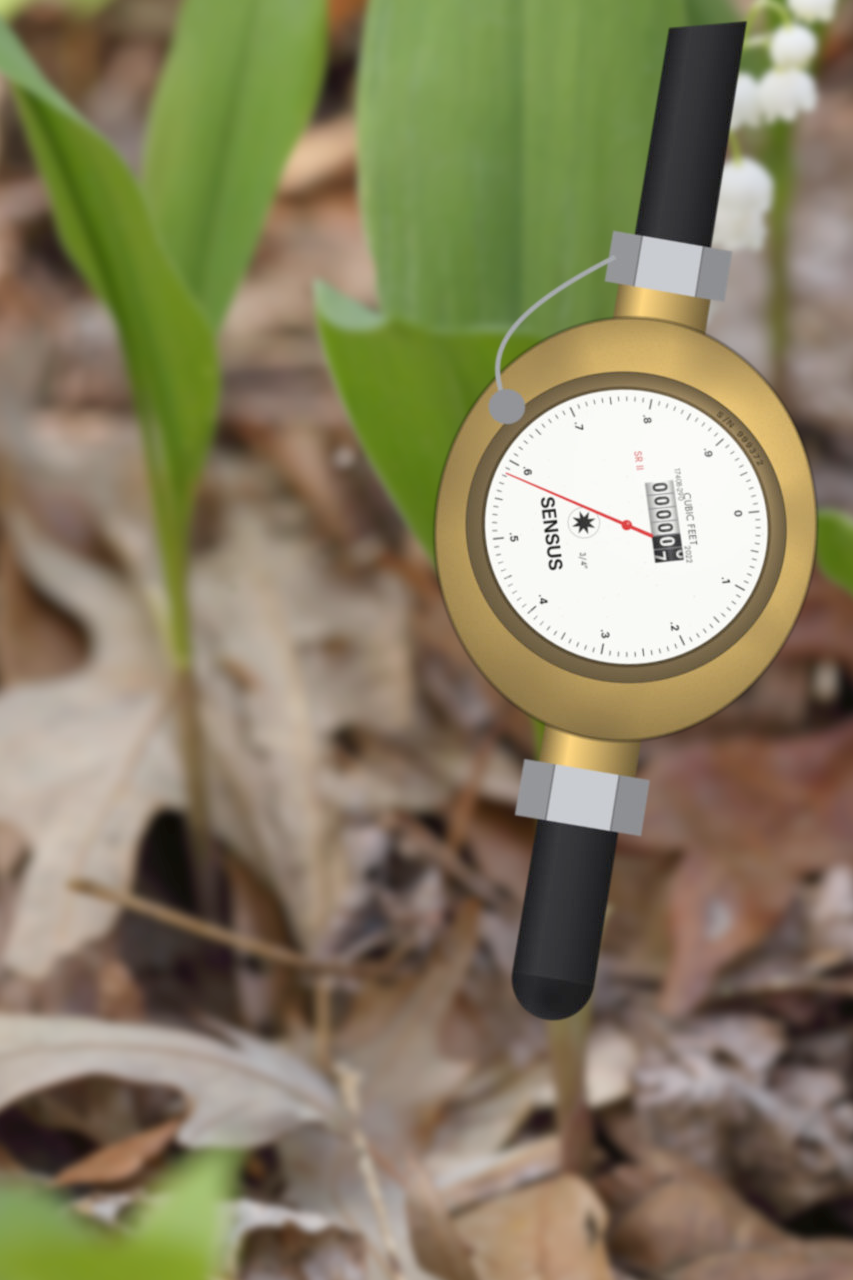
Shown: 6.58
